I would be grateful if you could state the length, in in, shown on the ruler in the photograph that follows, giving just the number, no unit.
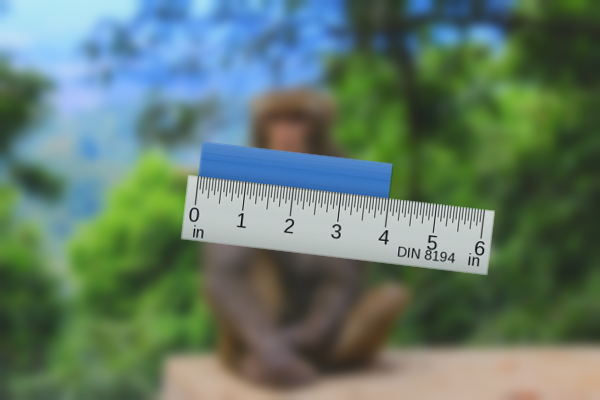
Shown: 4
